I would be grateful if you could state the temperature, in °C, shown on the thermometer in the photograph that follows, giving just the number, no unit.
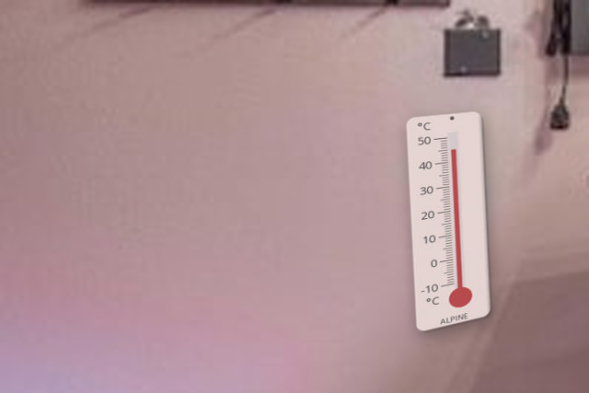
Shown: 45
